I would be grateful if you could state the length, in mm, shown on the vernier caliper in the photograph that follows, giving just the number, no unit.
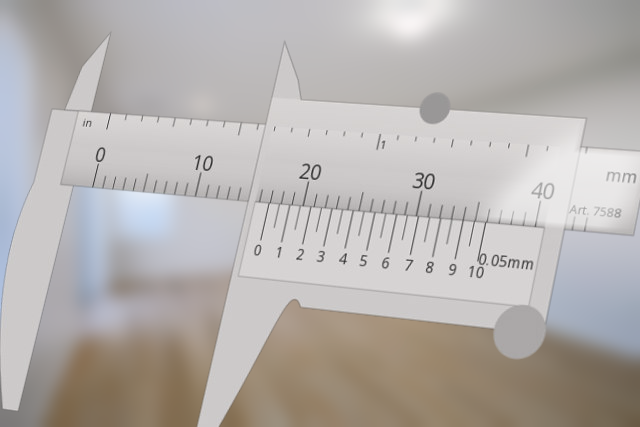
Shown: 16.9
